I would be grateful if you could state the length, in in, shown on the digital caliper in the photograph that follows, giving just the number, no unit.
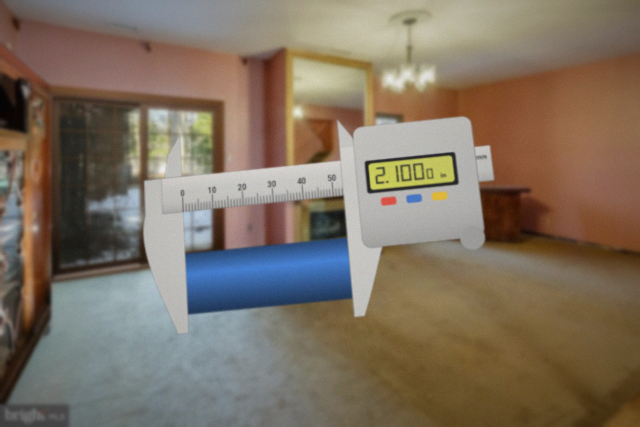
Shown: 2.1000
